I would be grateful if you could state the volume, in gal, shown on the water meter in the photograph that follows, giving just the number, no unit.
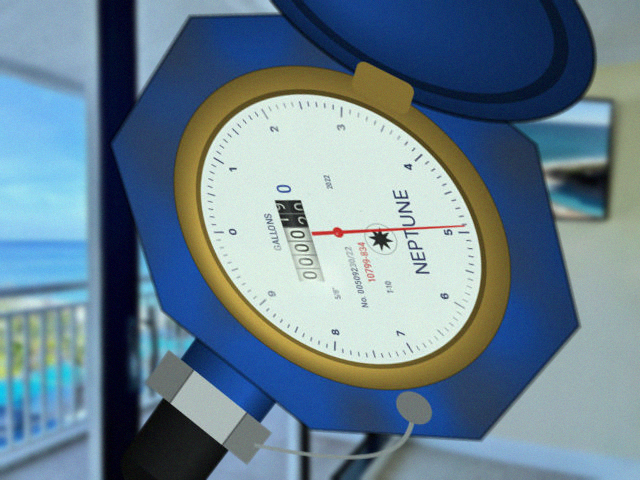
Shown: 194.9
